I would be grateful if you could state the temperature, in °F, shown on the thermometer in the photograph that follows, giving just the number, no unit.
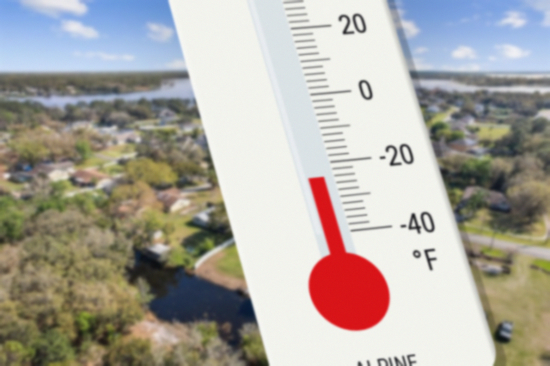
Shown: -24
